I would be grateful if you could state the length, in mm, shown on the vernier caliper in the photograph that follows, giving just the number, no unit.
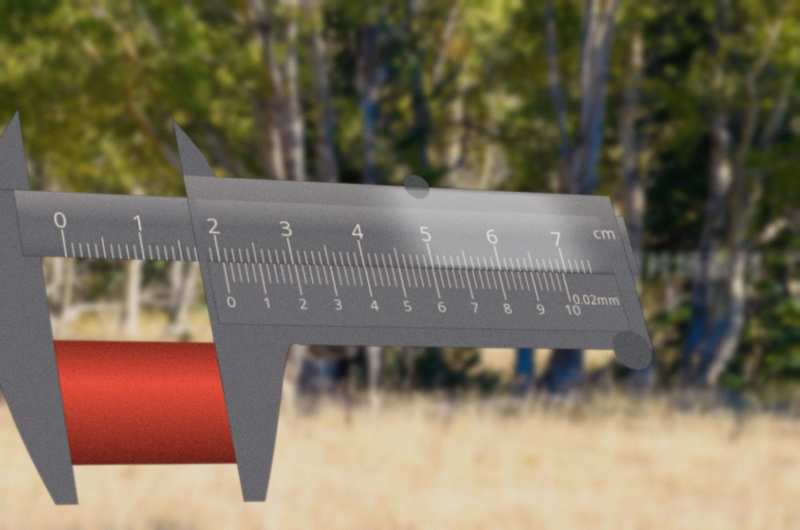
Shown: 20.5
